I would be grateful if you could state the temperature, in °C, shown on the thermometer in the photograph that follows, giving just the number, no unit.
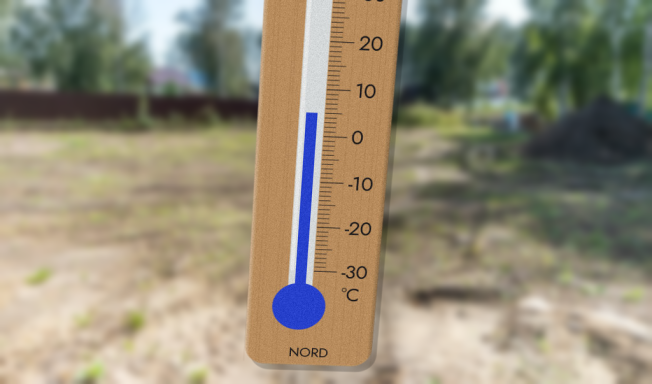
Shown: 5
